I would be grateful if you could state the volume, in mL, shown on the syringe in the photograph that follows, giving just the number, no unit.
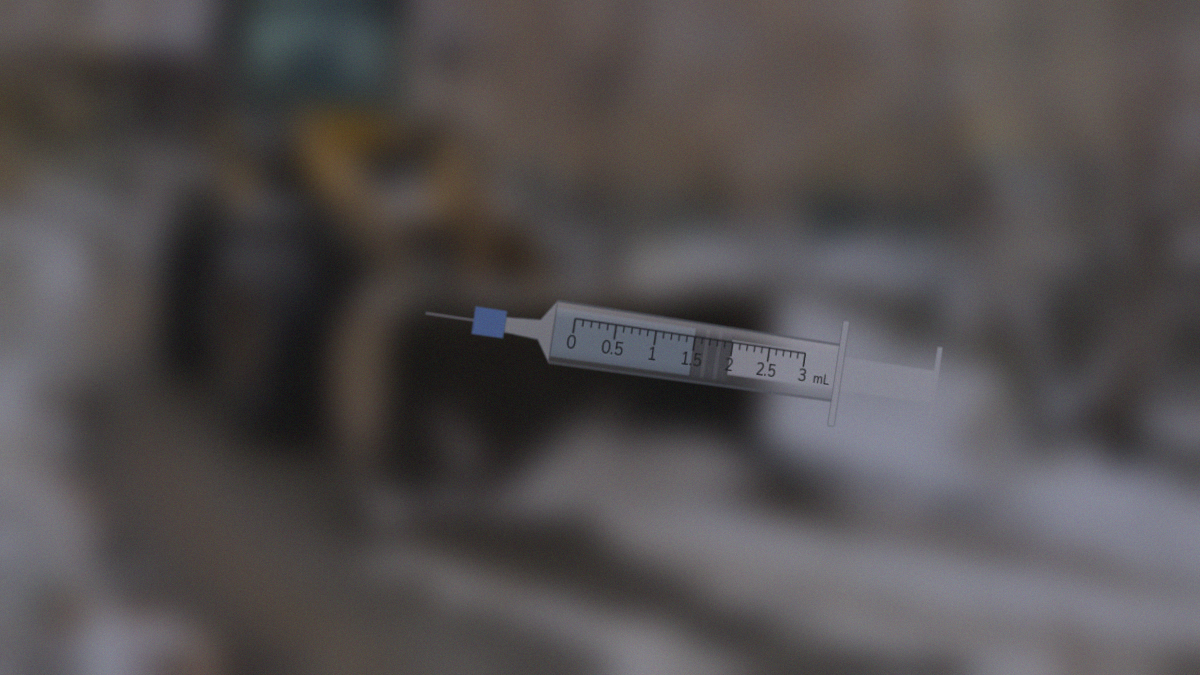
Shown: 1.5
